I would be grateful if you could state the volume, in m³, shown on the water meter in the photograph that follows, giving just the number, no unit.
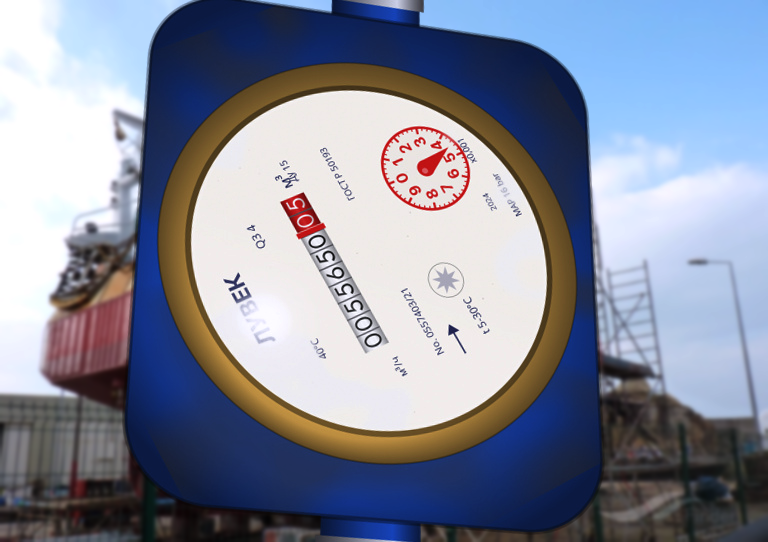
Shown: 55650.054
